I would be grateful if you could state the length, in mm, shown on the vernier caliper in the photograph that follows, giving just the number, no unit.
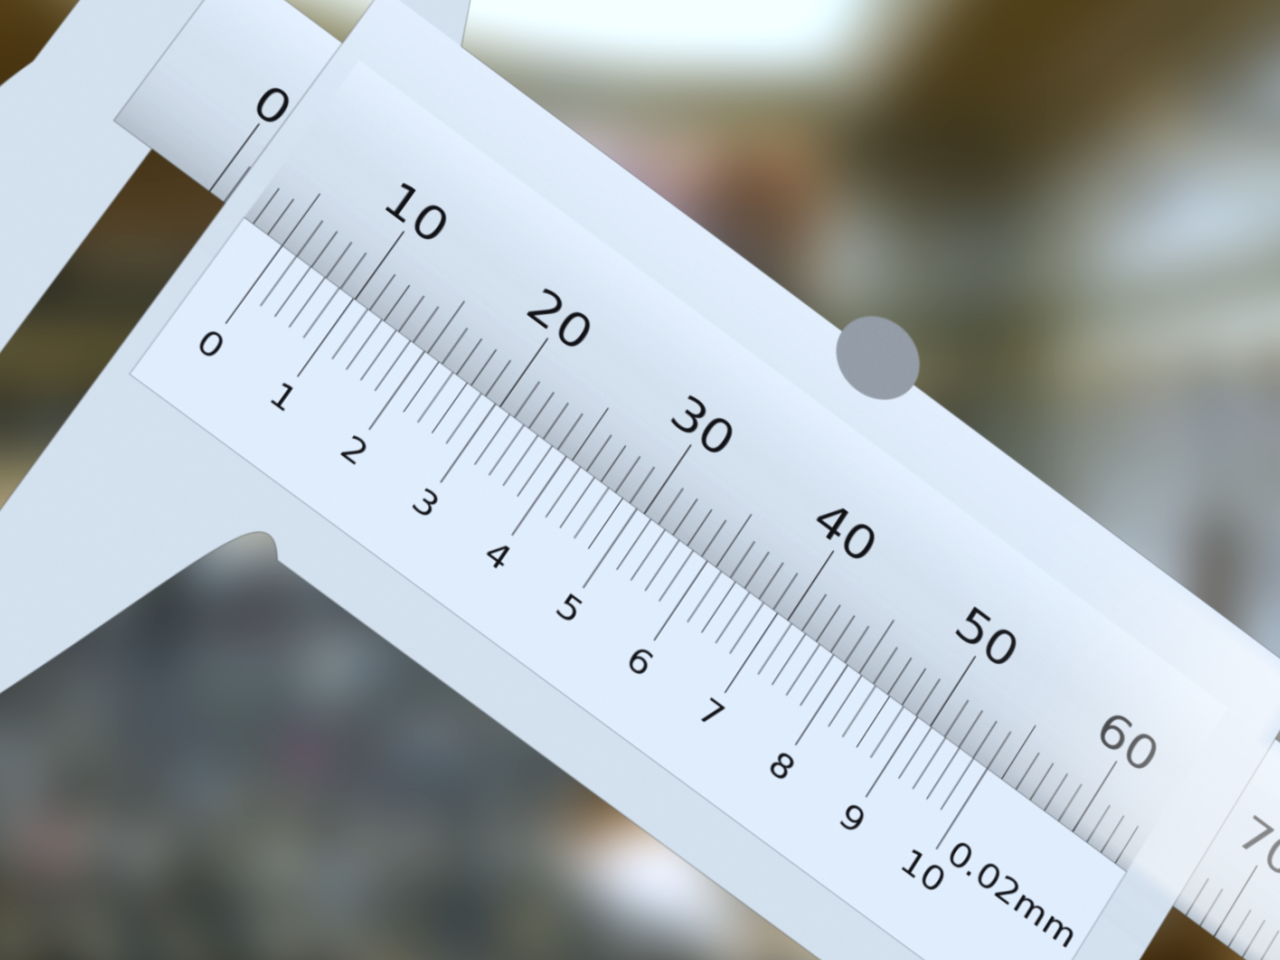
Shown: 5.0
